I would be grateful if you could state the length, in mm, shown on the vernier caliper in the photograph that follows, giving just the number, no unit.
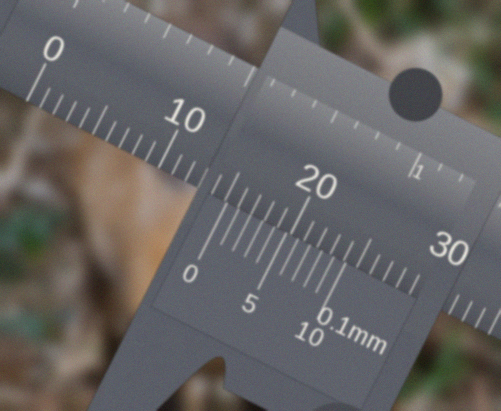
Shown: 15.2
